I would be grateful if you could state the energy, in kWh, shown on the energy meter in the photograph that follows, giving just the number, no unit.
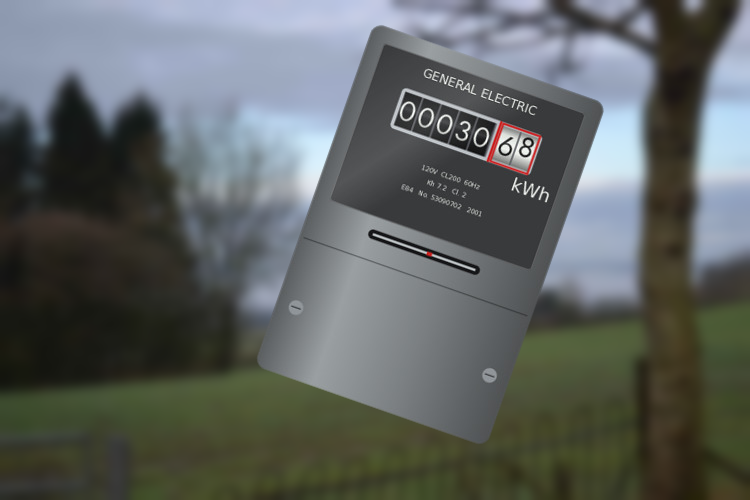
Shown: 30.68
